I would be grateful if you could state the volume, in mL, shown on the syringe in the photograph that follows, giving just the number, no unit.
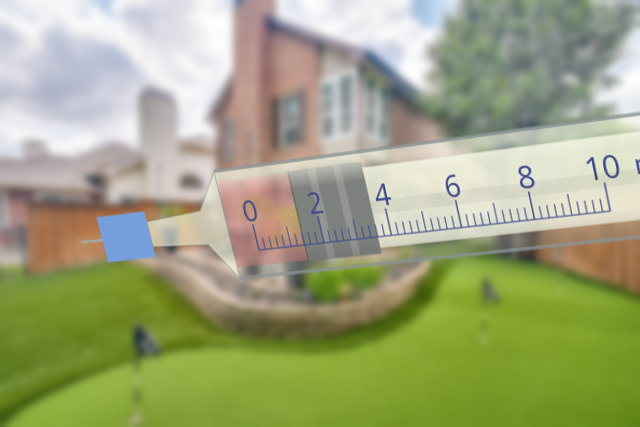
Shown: 1.4
